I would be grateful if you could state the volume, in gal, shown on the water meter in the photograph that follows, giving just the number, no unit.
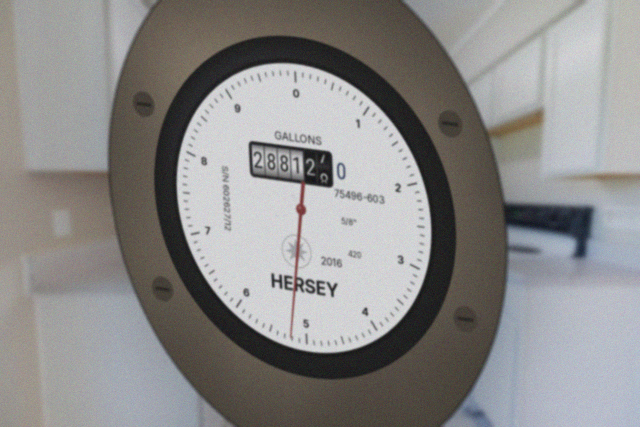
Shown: 2881275.2
